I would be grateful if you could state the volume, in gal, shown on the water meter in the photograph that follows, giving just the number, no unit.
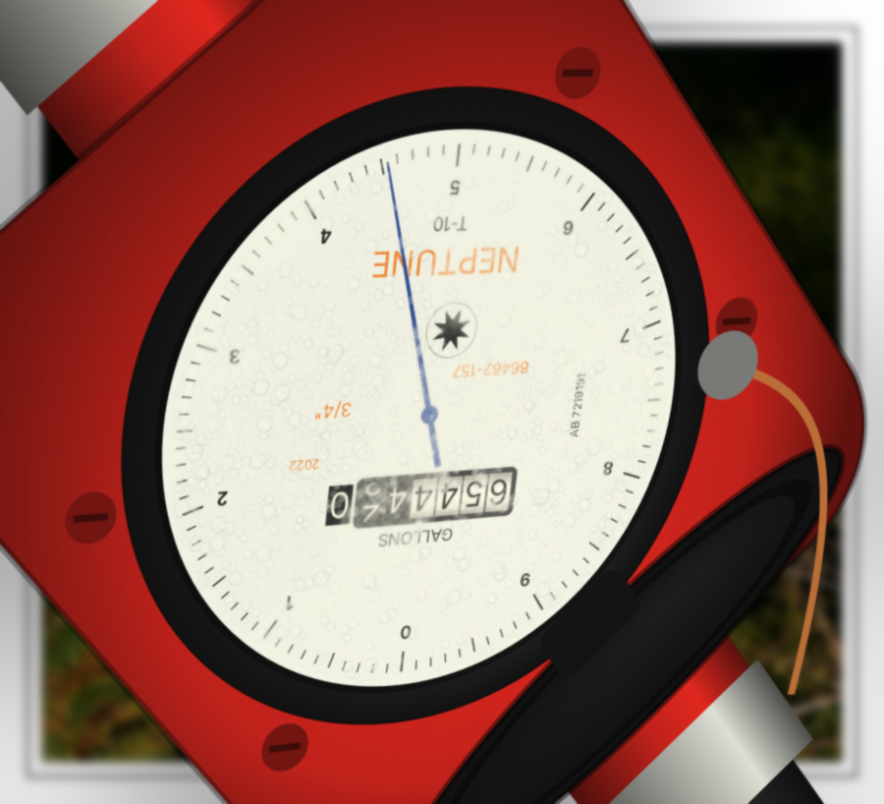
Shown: 6544424.5
